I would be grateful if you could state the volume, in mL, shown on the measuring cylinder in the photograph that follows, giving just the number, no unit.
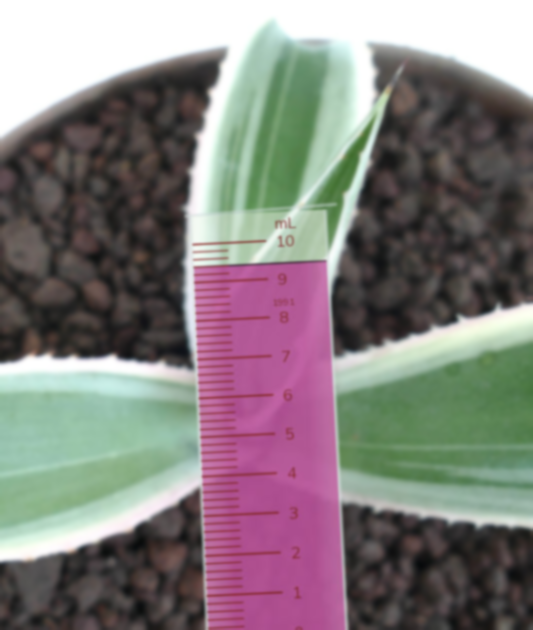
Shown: 9.4
